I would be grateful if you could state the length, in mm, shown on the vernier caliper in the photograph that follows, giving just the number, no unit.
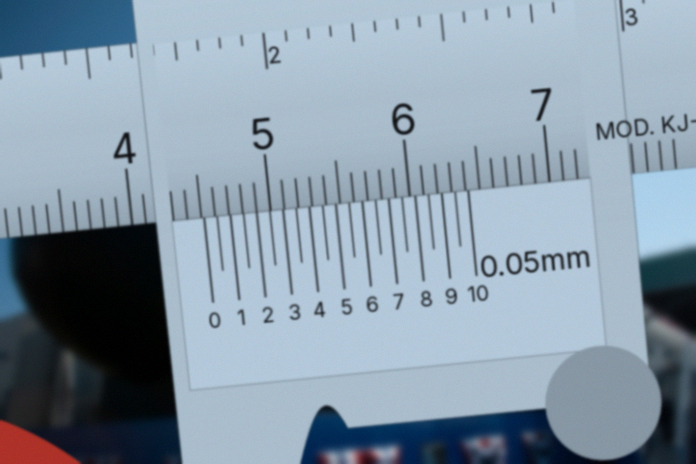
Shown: 45.2
